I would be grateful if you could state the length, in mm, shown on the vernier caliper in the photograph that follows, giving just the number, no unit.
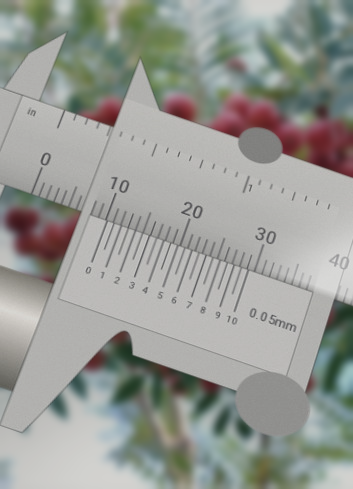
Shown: 10.2
